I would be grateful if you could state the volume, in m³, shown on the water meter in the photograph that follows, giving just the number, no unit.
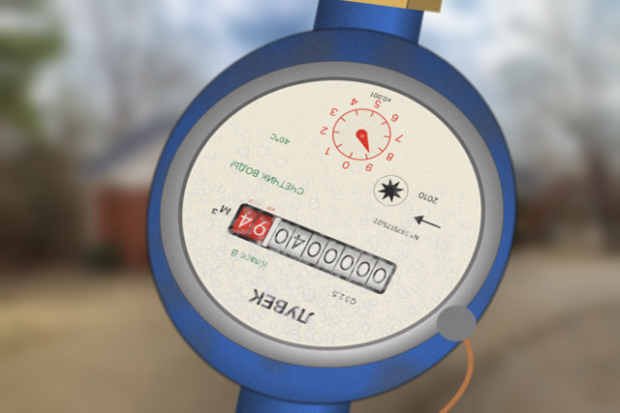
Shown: 40.948
